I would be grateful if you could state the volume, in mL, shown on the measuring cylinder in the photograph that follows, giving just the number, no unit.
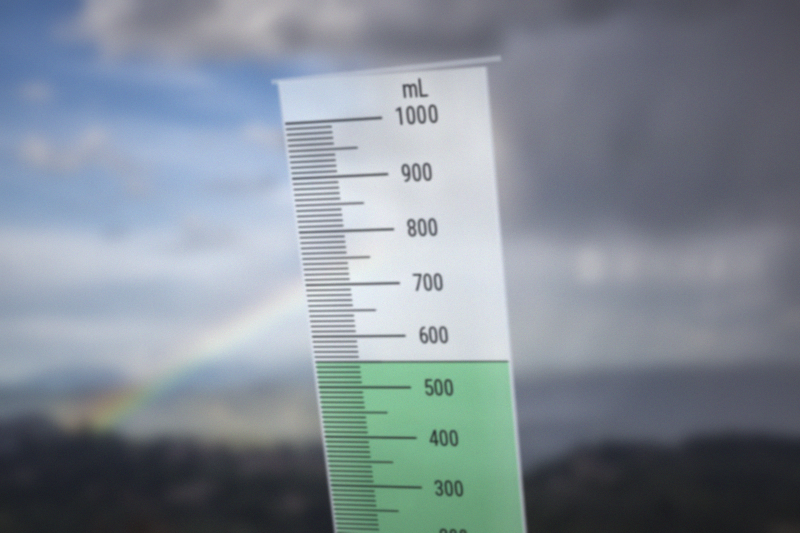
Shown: 550
